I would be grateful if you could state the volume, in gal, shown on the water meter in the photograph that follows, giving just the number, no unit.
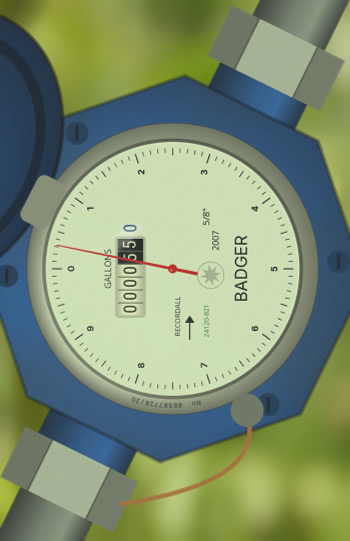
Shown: 550.3
